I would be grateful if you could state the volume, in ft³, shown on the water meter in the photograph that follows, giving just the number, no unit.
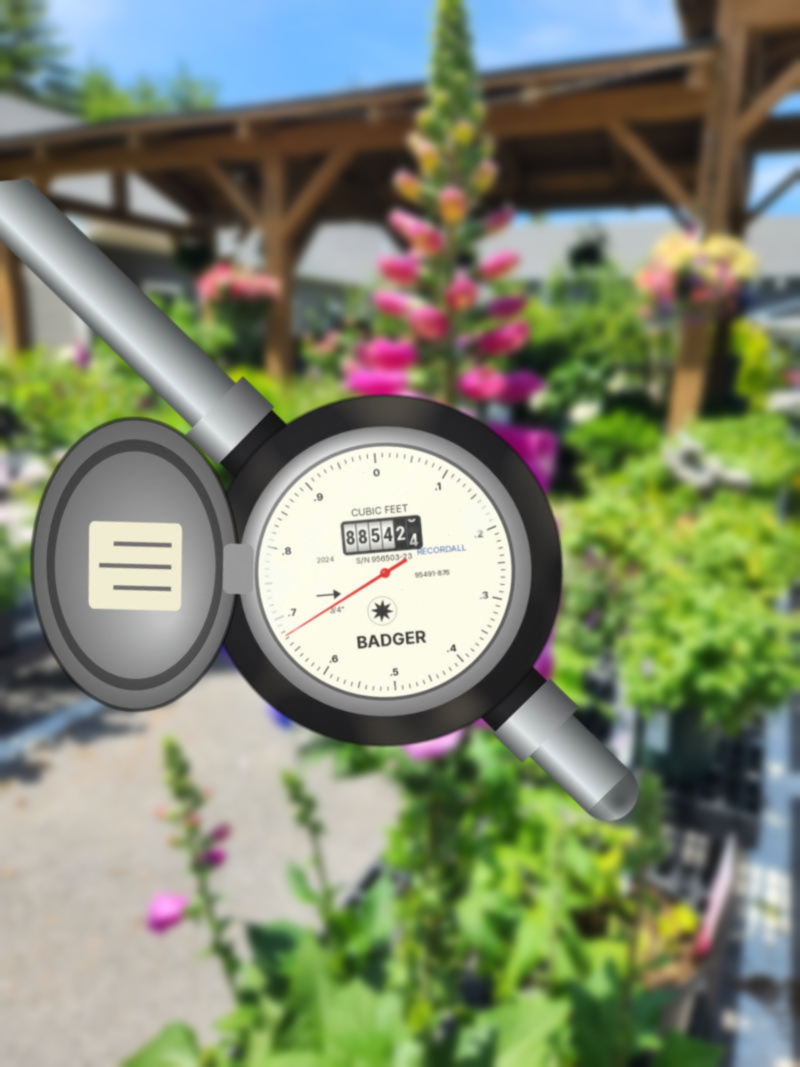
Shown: 885423.67
